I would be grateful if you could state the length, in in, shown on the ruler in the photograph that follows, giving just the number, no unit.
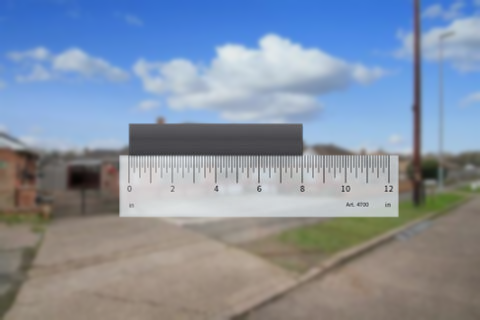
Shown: 8
